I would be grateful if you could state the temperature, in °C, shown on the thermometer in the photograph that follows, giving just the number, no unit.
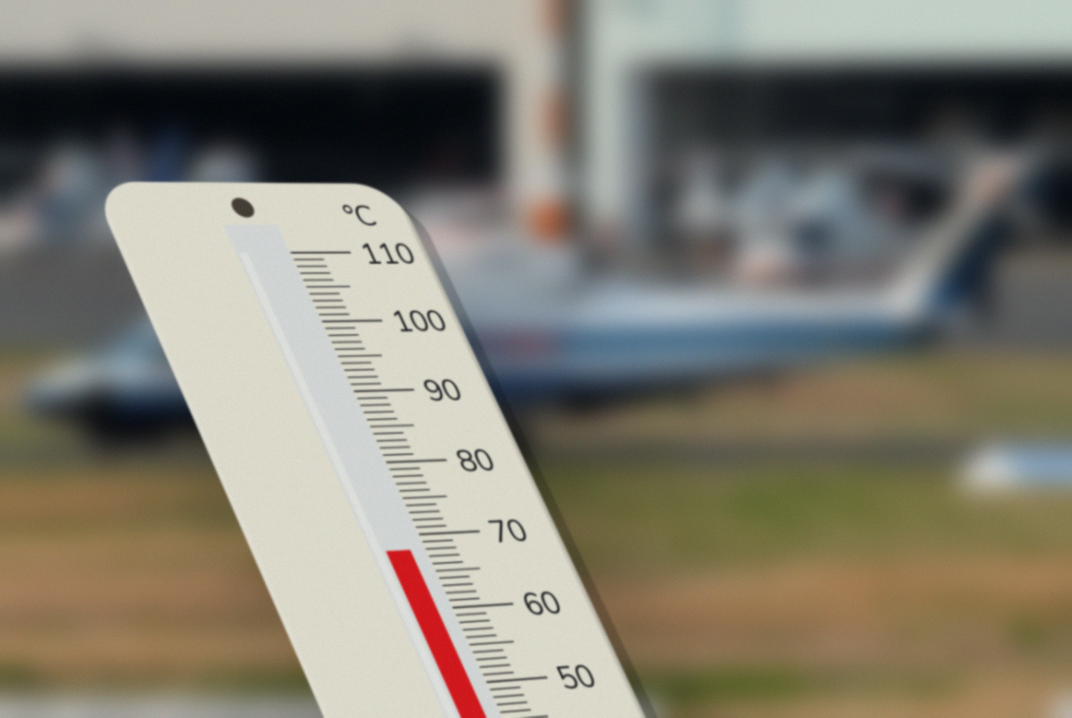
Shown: 68
